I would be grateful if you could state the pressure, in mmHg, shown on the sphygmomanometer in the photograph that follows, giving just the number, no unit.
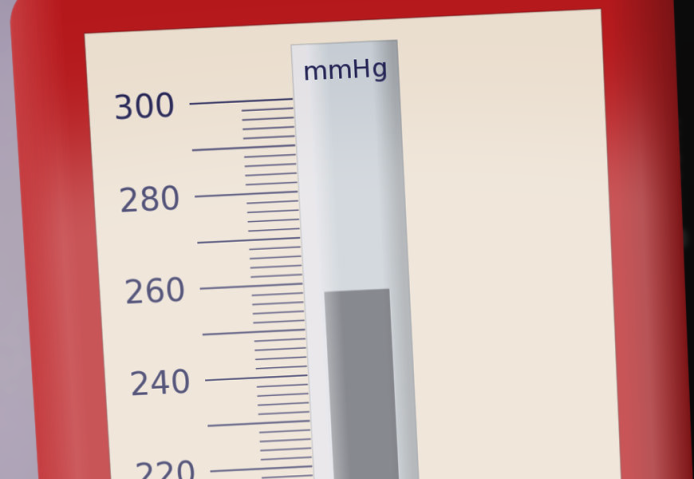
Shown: 258
